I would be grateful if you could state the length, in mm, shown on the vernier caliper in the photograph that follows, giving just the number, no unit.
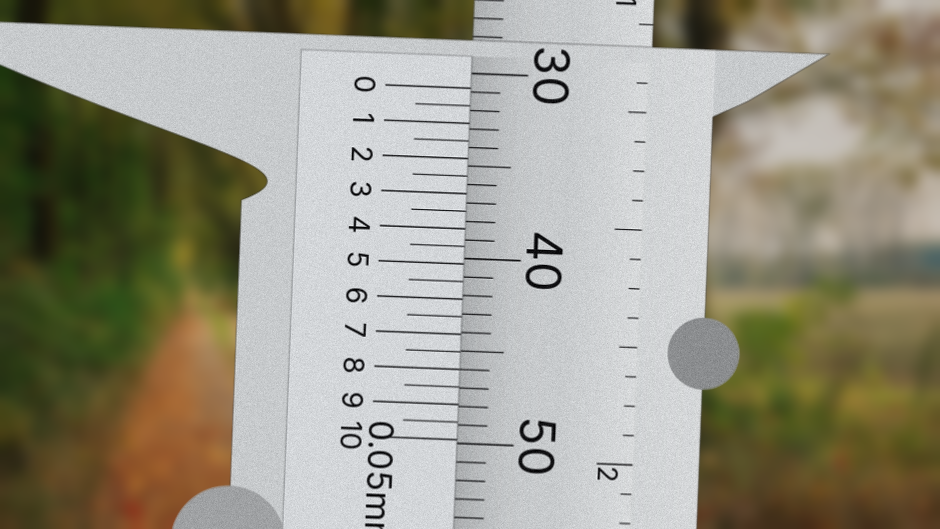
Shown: 30.8
